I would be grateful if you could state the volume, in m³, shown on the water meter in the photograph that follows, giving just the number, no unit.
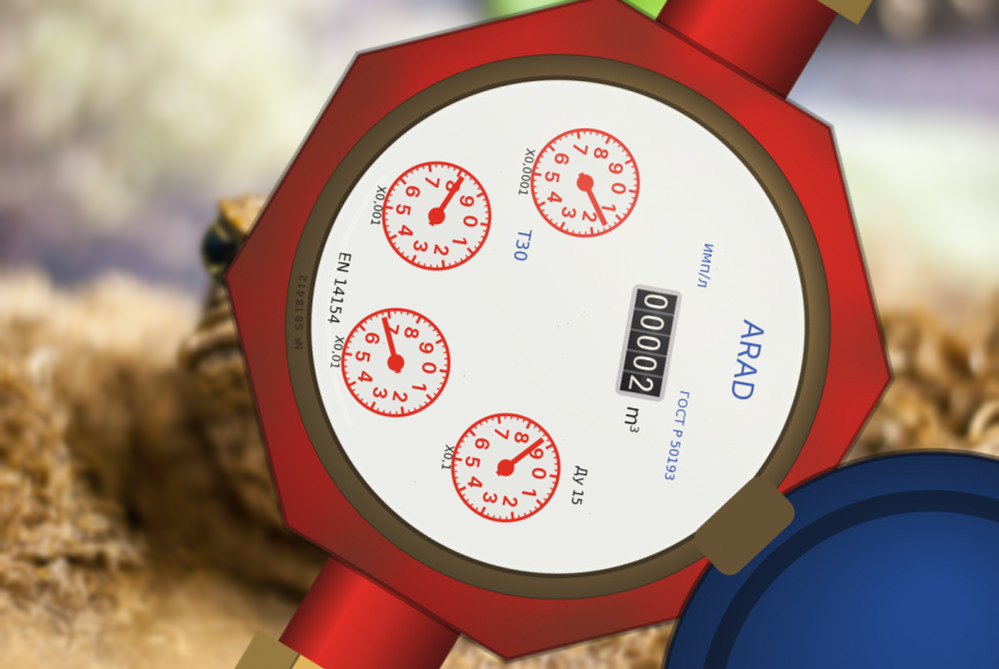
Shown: 2.8681
